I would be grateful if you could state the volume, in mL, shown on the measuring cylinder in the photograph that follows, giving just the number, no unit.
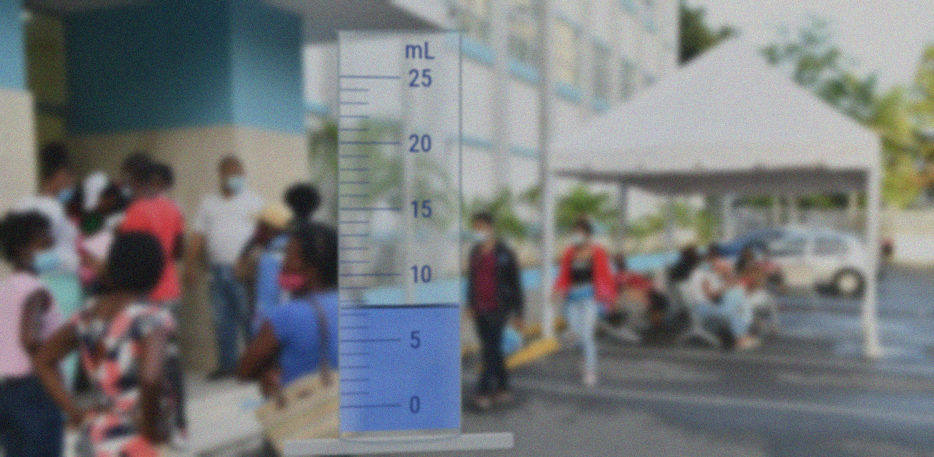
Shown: 7.5
